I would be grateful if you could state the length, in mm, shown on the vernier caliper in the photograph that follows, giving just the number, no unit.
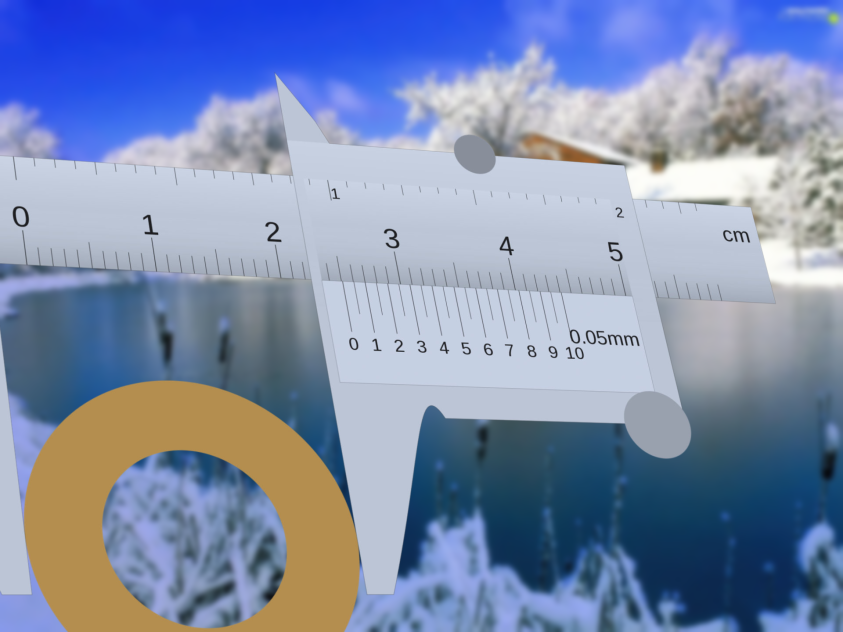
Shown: 25.1
